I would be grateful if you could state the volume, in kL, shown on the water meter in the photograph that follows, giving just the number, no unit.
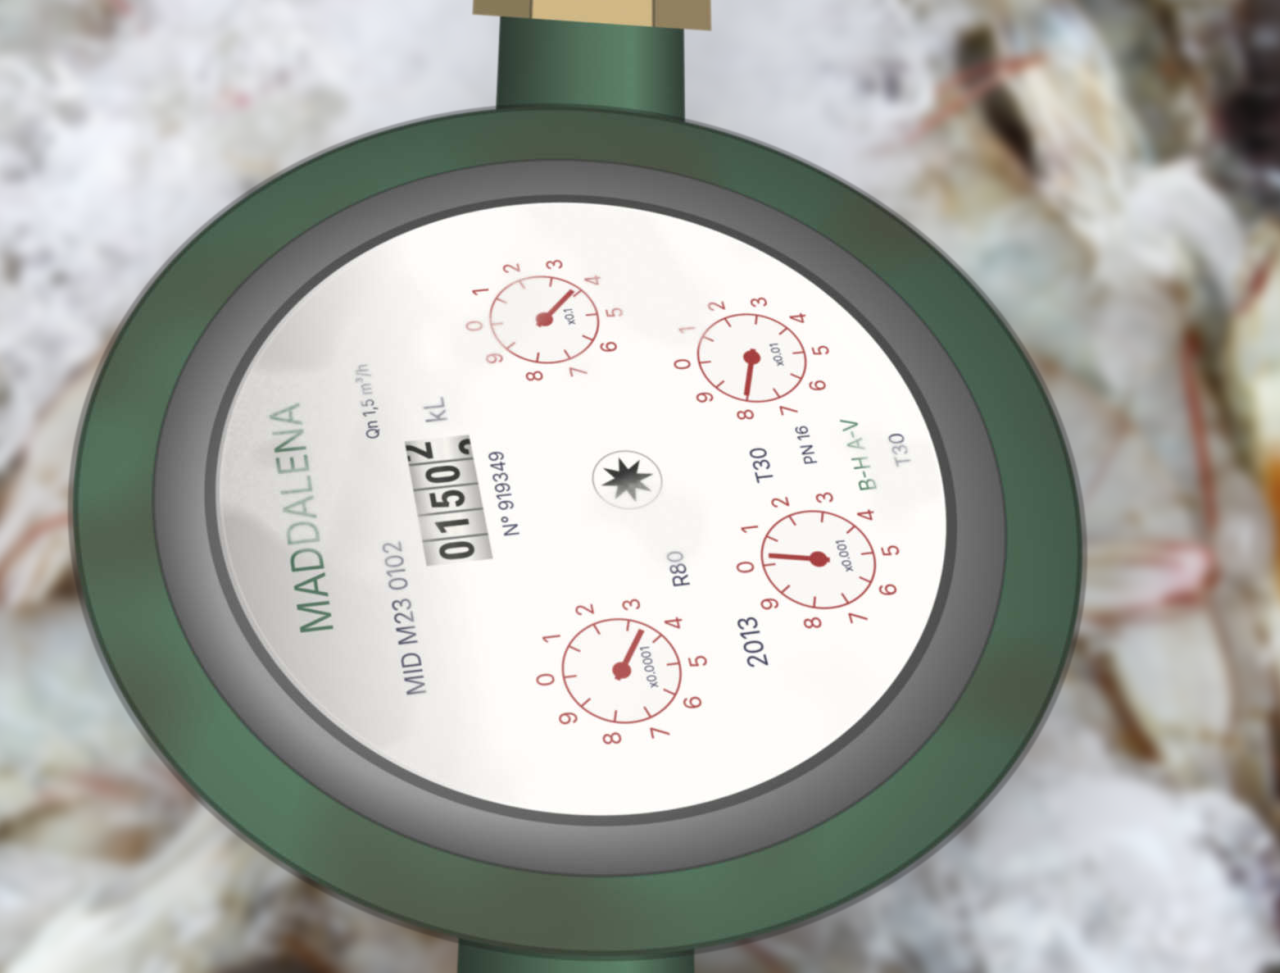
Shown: 1502.3803
